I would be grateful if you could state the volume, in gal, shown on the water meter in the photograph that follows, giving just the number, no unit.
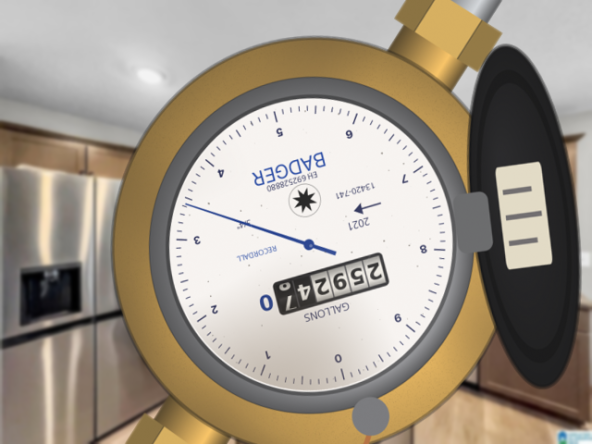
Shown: 2592473.4
